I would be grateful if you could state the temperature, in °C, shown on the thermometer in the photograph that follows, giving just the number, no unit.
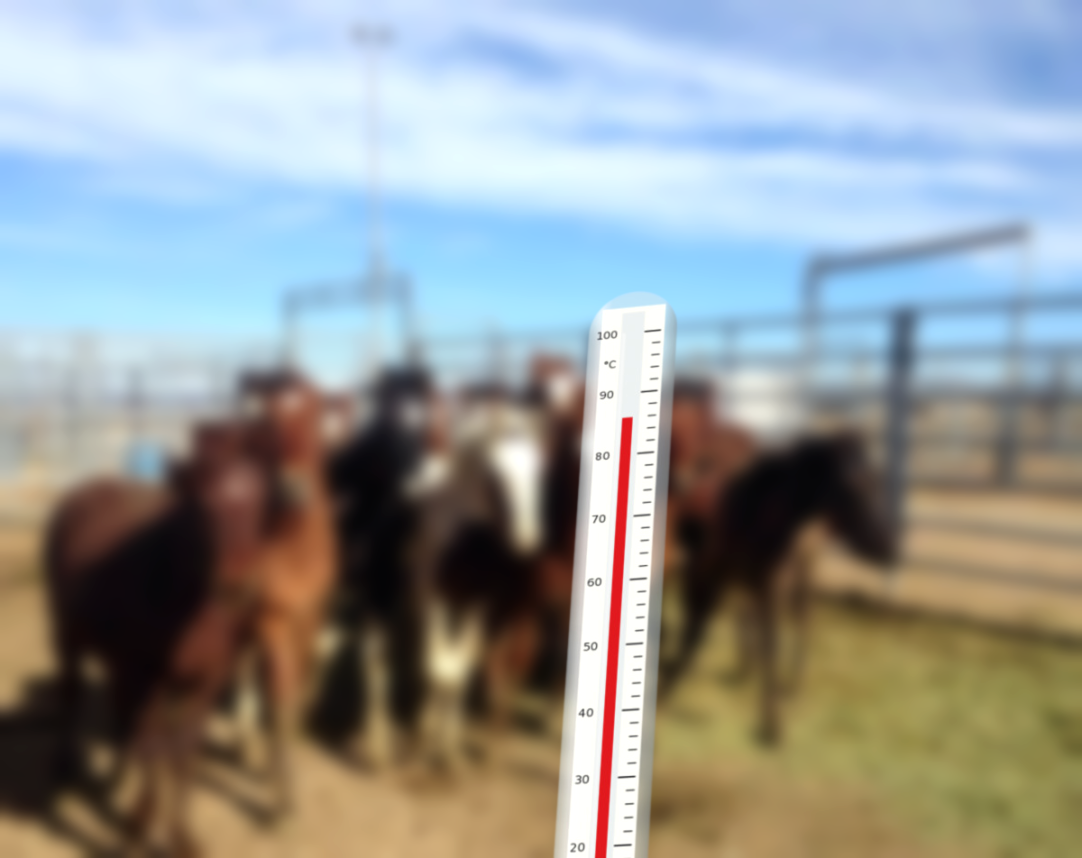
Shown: 86
